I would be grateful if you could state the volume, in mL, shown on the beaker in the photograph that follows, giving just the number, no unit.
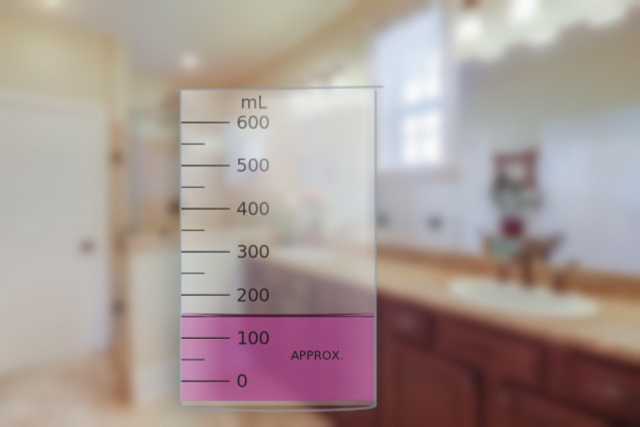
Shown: 150
